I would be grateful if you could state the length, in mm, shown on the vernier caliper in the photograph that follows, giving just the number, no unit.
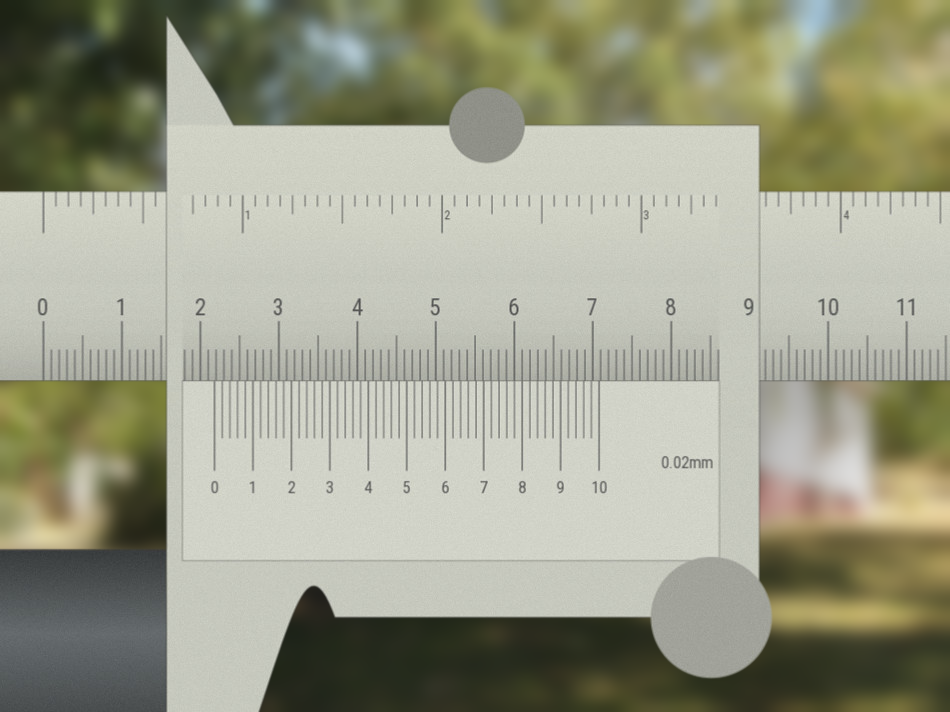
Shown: 21.8
